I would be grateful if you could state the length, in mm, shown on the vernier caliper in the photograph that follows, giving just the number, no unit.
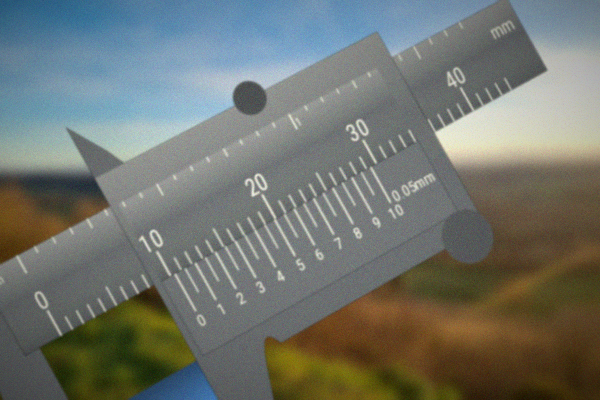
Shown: 10.4
